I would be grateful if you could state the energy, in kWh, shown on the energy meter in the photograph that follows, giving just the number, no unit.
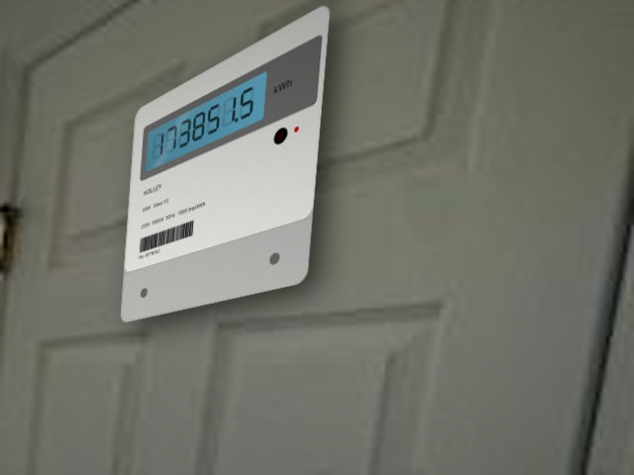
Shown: 173851.5
